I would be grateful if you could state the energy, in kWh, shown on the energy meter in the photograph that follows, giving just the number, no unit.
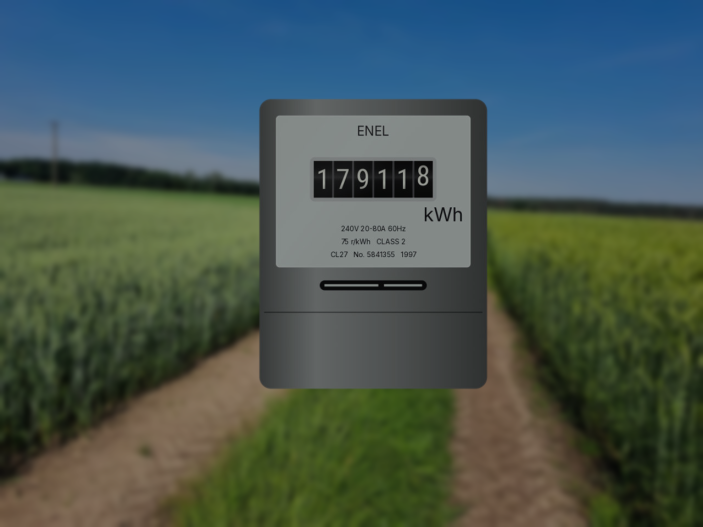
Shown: 179118
